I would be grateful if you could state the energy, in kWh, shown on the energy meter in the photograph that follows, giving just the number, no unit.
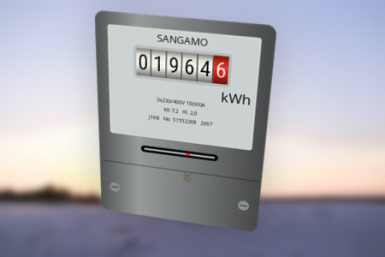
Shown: 1964.6
